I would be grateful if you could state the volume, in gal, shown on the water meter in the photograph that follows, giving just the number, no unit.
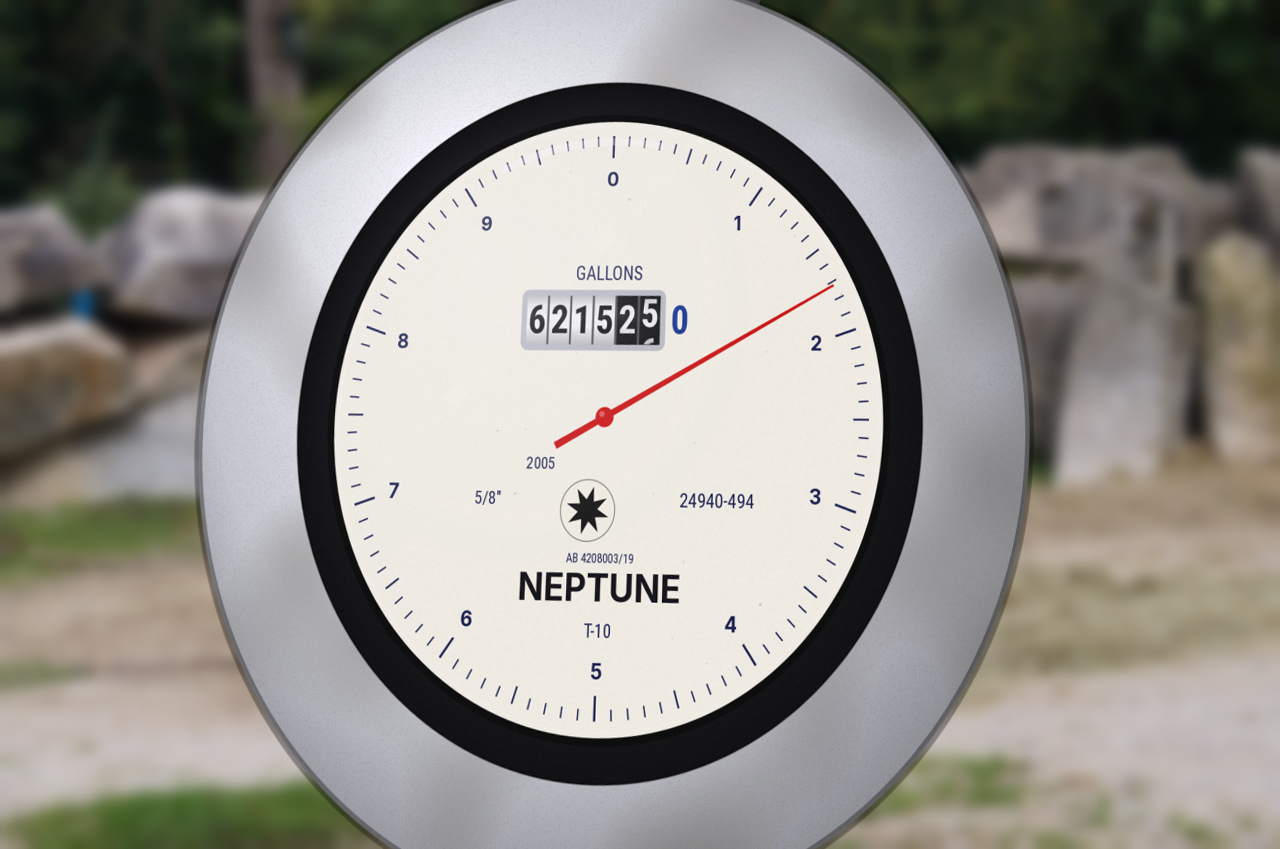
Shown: 6215251.7
